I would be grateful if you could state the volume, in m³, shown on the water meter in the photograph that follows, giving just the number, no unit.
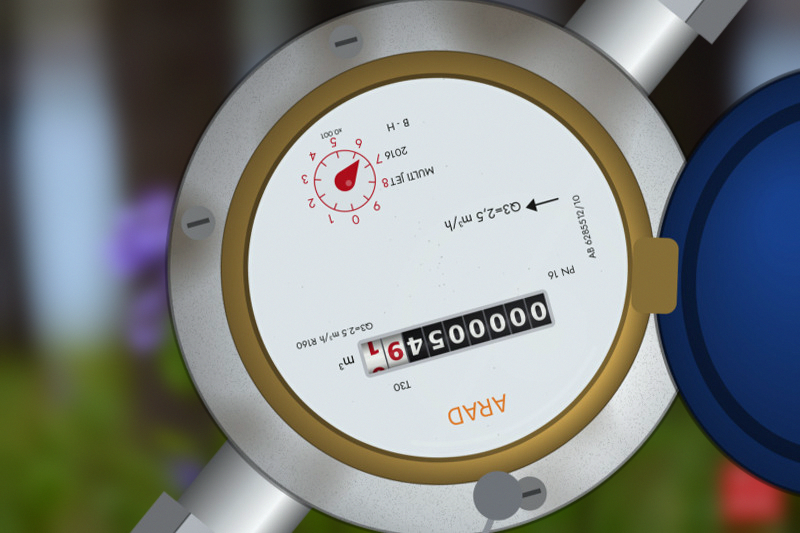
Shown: 54.906
